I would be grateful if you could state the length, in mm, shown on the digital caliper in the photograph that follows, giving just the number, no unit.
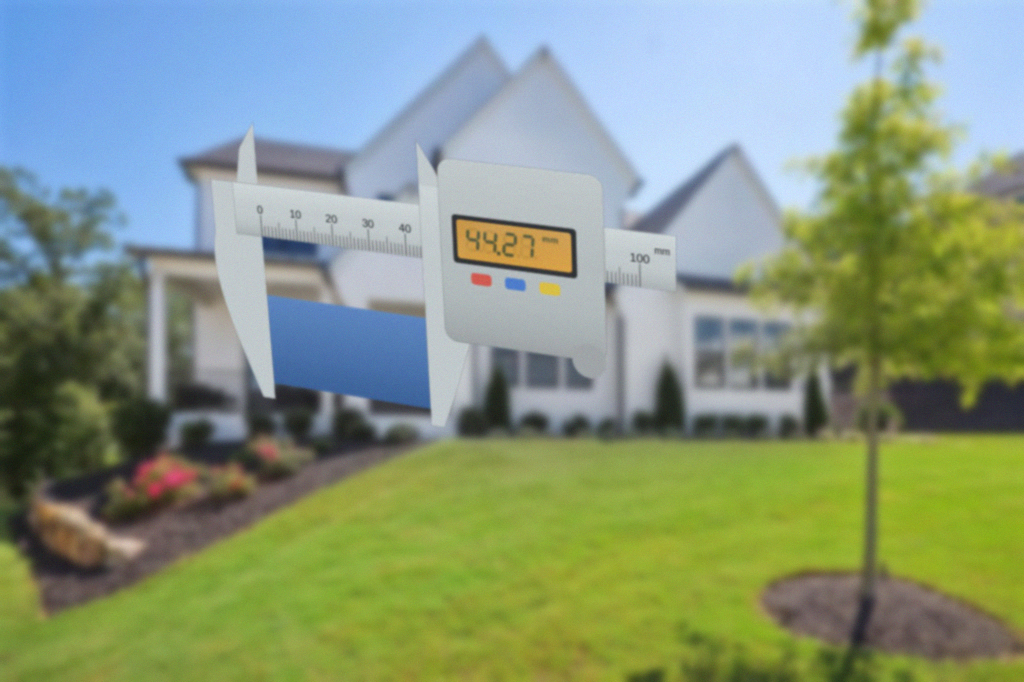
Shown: 44.27
